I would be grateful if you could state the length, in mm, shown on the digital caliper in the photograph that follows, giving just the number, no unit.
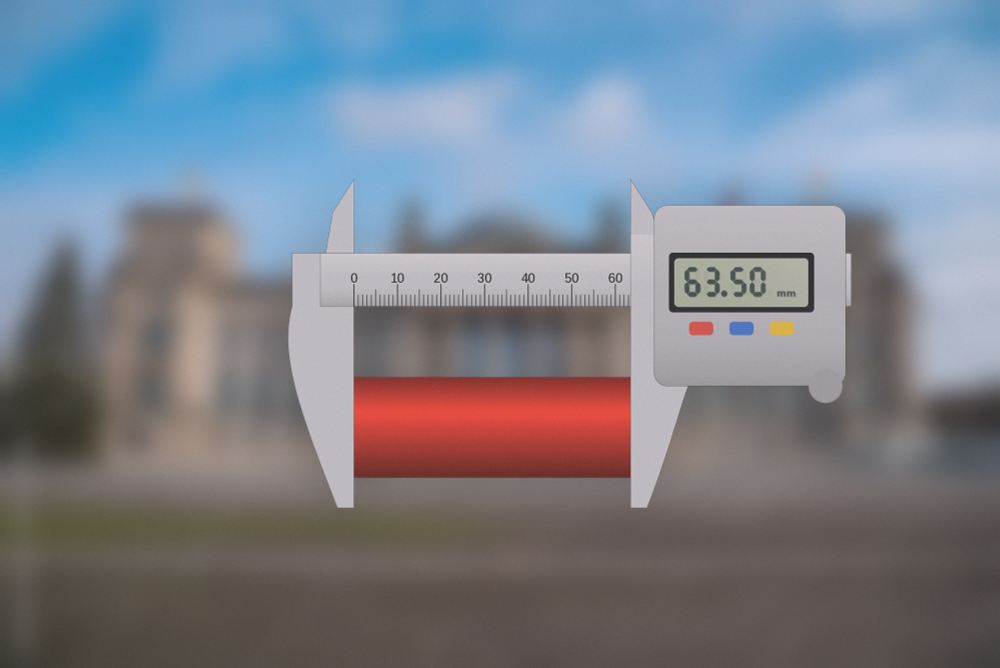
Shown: 63.50
